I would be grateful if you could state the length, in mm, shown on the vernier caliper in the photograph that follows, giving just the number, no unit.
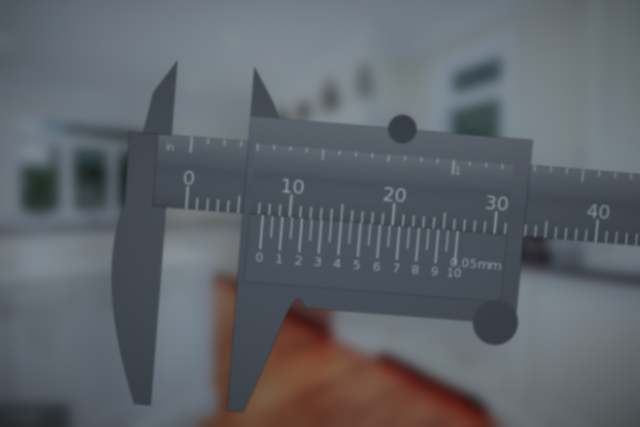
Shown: 7.4
